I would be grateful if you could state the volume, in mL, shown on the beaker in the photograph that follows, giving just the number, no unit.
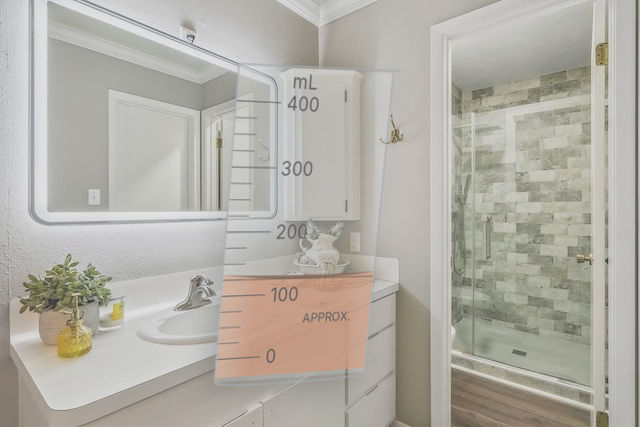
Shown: 125
